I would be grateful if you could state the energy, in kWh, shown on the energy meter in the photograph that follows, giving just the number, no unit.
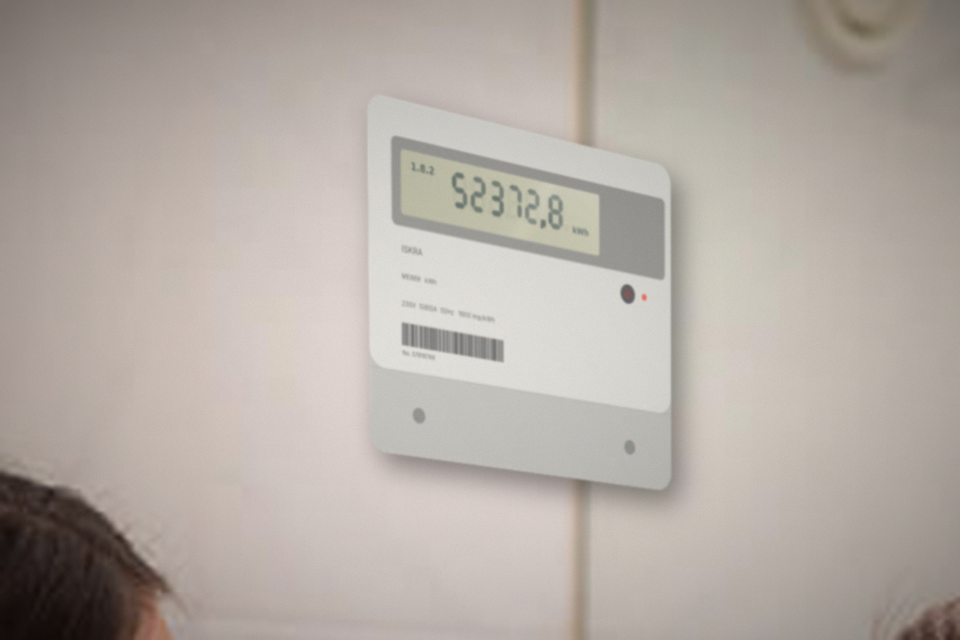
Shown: 52372.8
